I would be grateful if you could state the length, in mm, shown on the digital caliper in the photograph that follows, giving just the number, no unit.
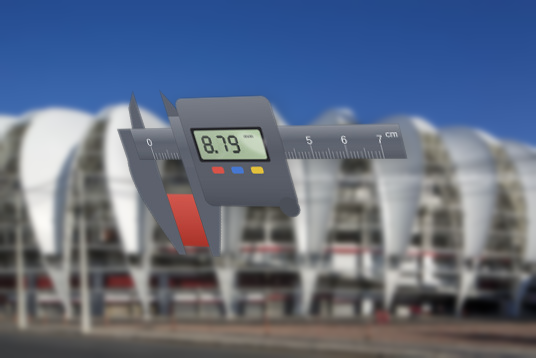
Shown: 8.79
